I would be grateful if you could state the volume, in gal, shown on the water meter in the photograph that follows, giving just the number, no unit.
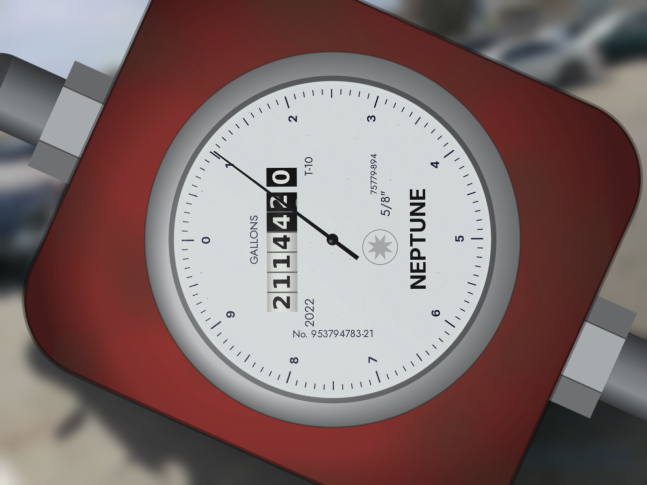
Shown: 2114421.0
